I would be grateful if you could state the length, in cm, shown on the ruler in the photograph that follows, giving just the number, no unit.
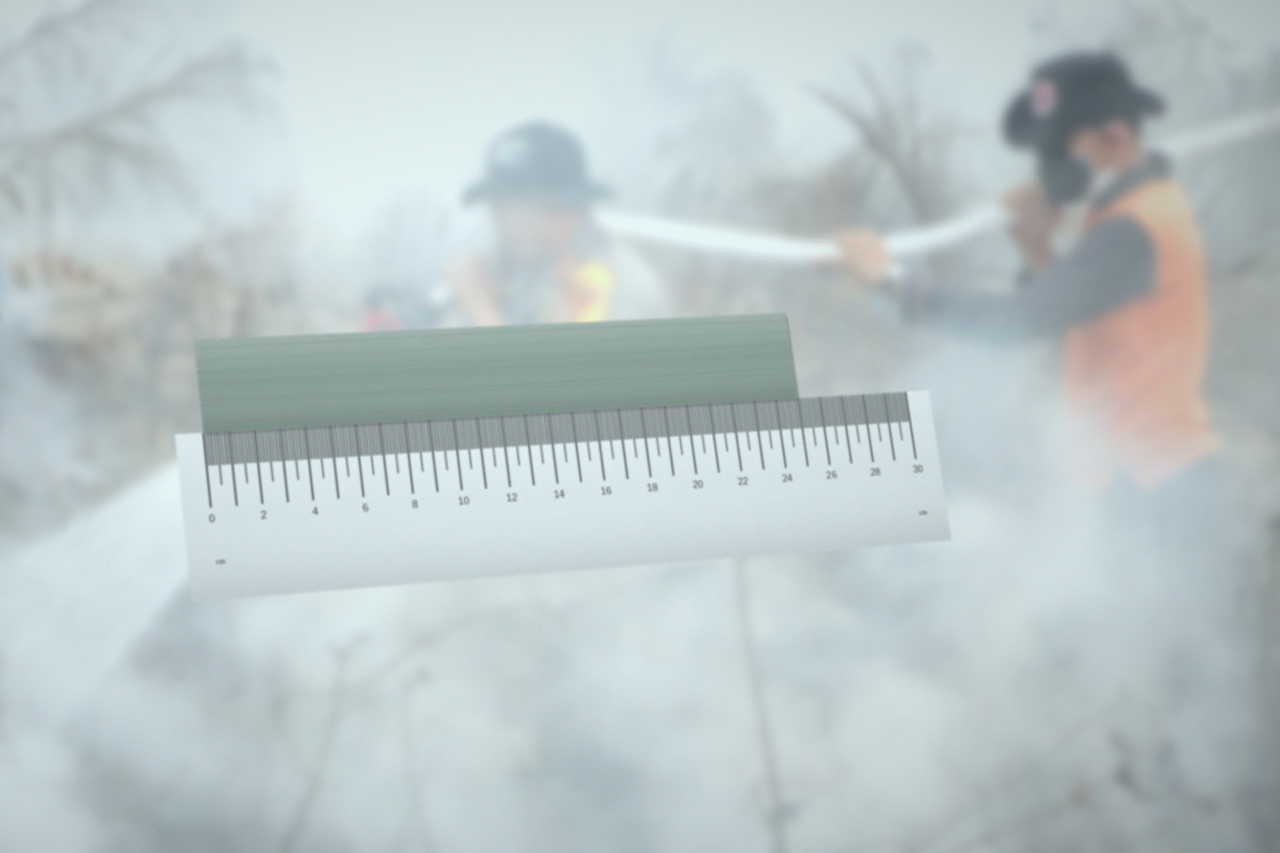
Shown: 25
